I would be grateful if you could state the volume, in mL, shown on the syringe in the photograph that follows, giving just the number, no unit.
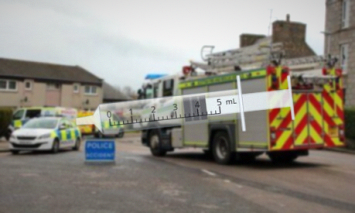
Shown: 3.4
